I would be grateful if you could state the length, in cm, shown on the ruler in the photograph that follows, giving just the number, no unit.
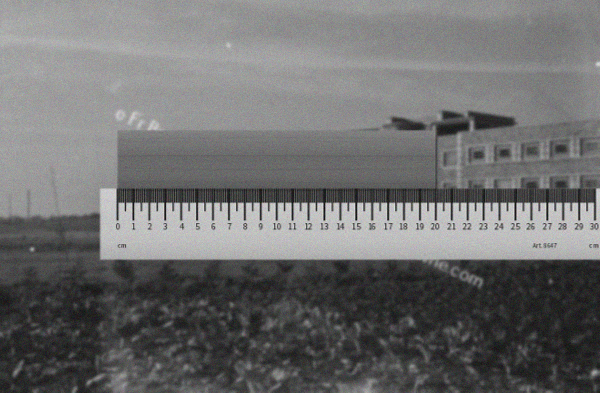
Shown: 20
